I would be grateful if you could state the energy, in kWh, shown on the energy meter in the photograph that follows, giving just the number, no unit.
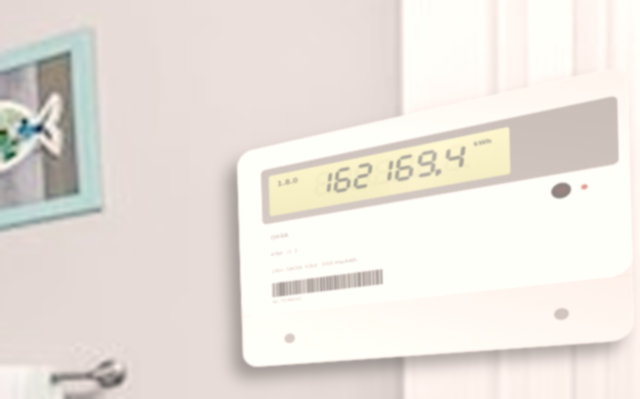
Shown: 162169.4
